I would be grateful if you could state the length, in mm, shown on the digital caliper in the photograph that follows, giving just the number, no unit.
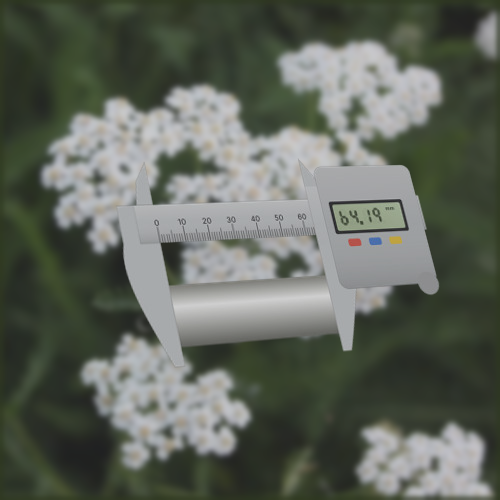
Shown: 64.19
